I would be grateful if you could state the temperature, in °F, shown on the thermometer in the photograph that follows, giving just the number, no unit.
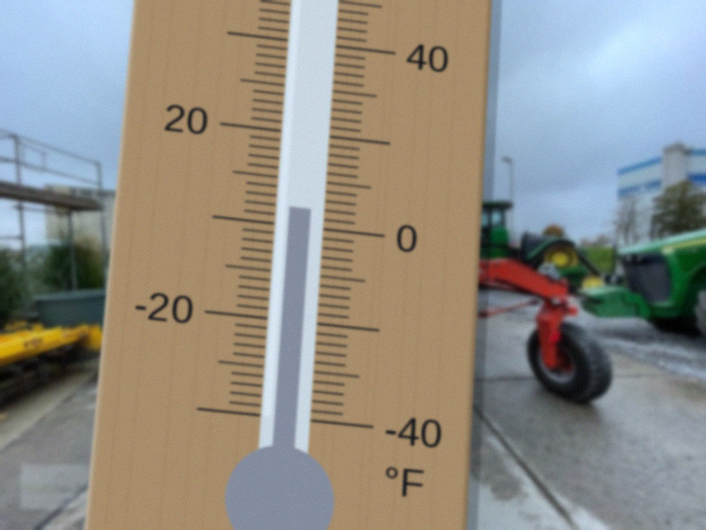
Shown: 4
